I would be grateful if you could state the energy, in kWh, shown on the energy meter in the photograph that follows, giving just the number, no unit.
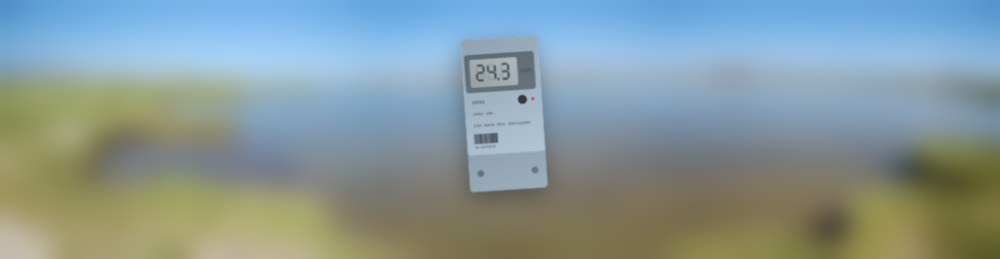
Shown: 24.3
